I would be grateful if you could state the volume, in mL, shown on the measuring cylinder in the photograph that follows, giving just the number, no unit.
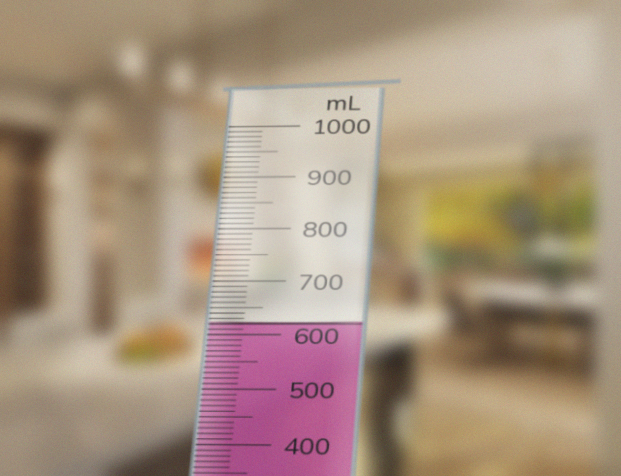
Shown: 620
